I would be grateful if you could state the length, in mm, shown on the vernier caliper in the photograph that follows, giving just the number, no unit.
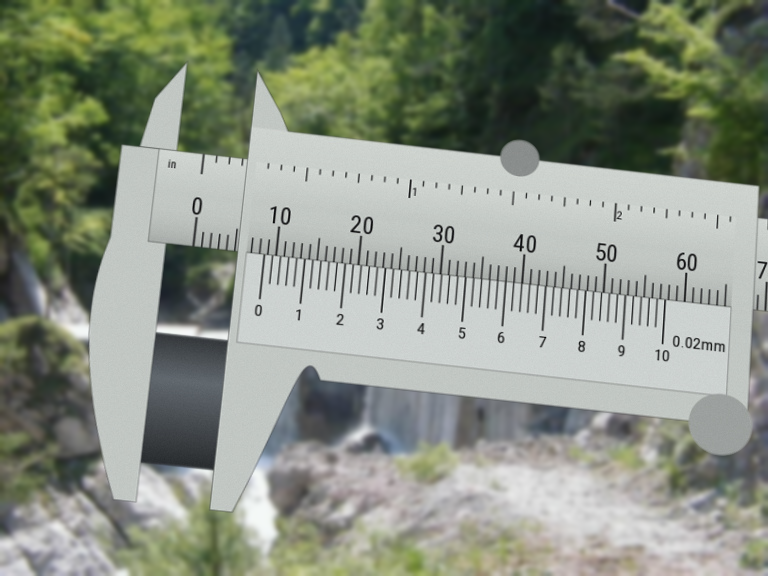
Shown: 8.6
